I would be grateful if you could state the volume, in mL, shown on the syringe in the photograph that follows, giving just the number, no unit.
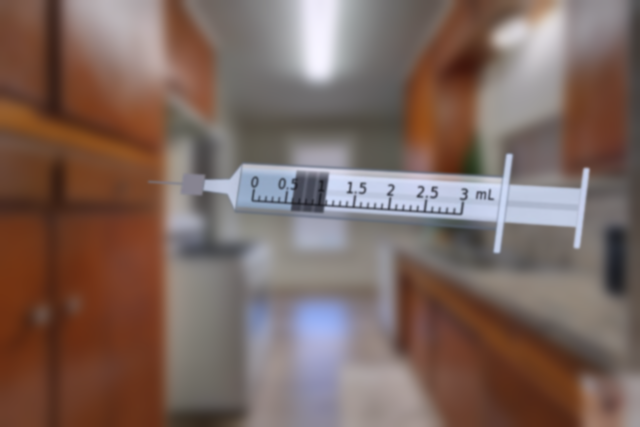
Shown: 0.6
